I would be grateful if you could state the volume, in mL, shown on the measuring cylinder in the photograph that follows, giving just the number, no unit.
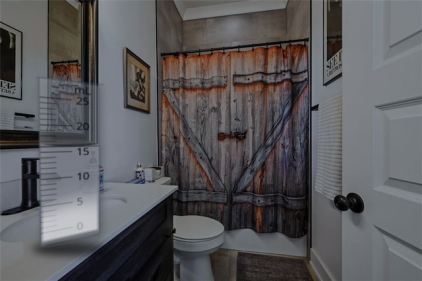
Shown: 16
